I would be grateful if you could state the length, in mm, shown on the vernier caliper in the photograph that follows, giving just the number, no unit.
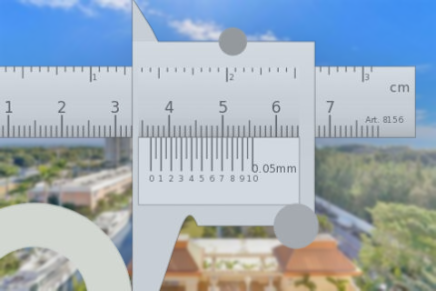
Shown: 36.6
